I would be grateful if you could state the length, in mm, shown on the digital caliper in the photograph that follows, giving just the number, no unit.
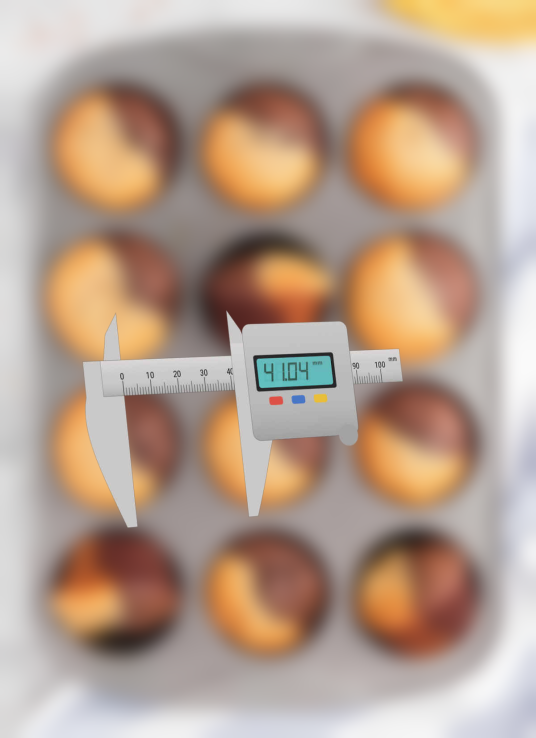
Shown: 41.04
